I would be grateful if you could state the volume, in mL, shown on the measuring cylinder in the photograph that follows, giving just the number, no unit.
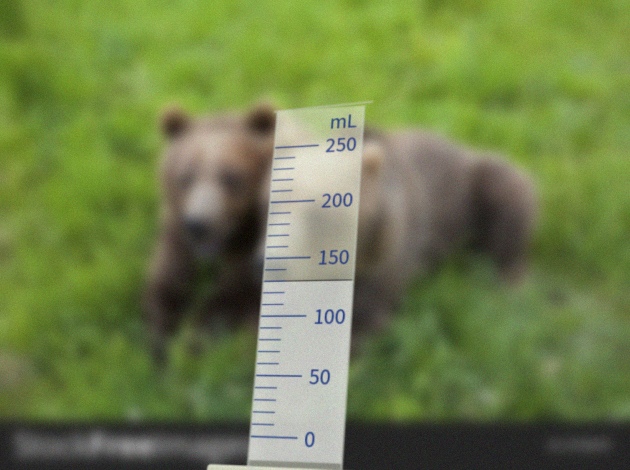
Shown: 130
